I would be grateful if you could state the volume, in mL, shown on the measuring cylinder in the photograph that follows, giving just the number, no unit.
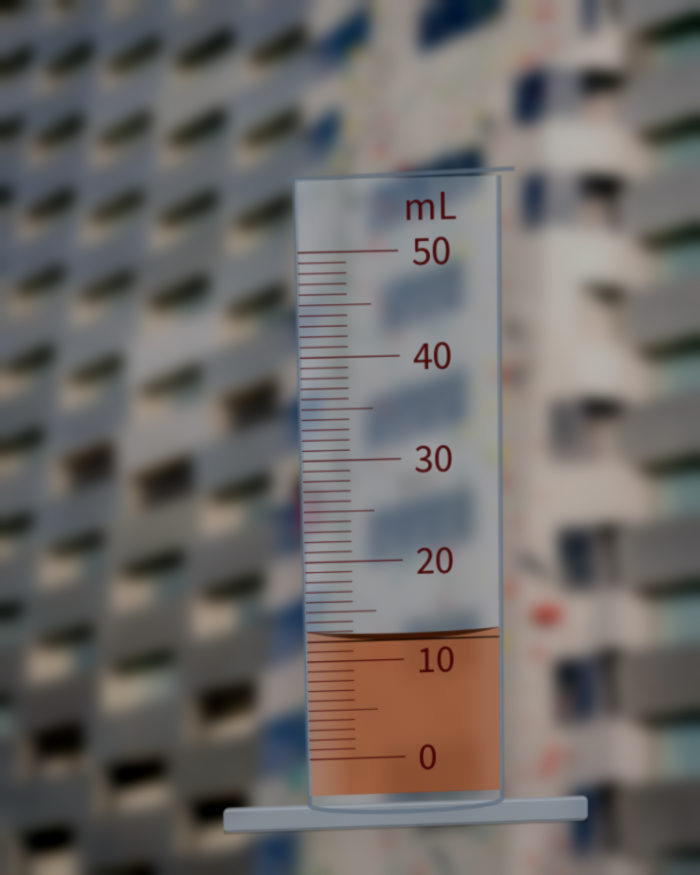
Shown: 12
